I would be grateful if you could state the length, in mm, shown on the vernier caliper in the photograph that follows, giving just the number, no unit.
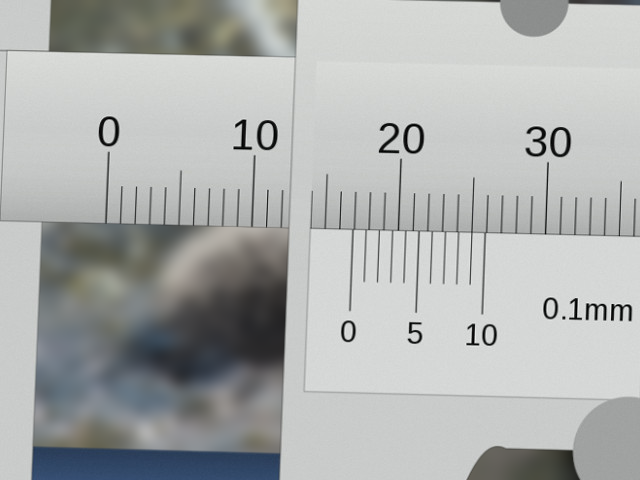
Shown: 16.9
